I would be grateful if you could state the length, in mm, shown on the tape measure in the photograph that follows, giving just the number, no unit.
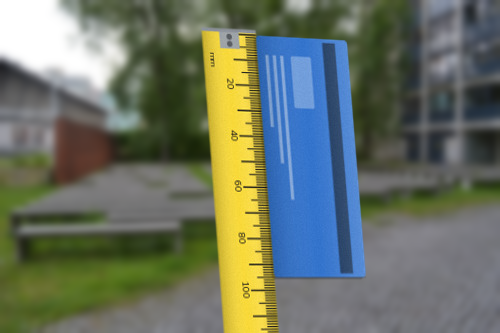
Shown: 95
